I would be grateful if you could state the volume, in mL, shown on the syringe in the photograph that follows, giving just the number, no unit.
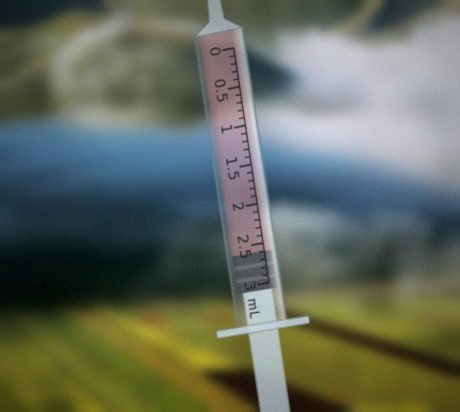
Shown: 2.6
